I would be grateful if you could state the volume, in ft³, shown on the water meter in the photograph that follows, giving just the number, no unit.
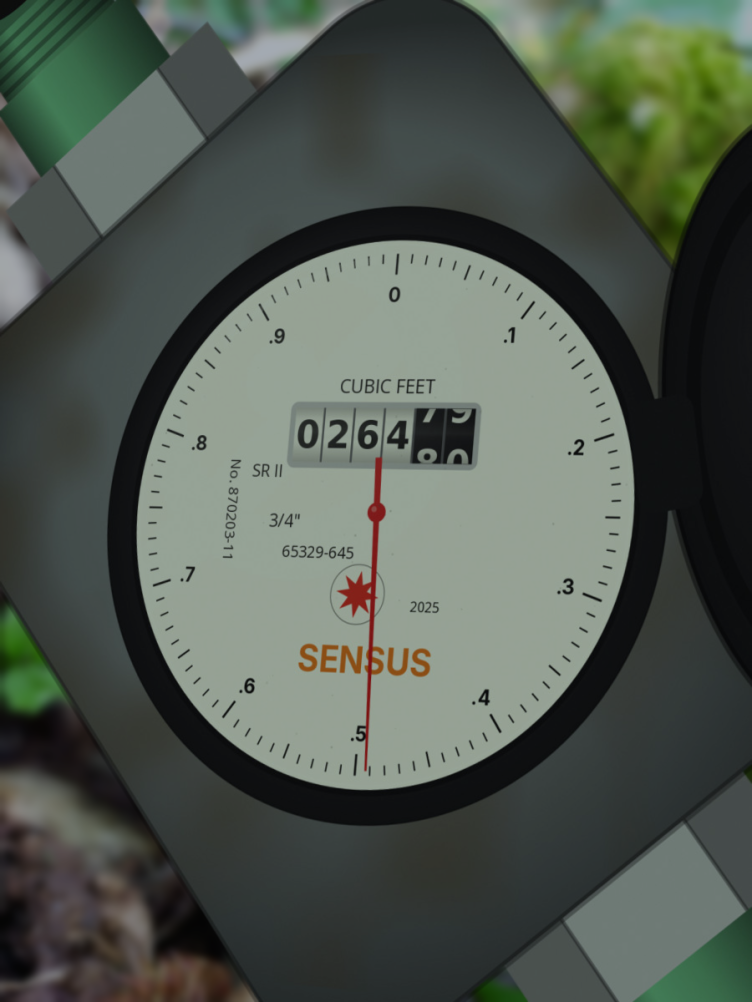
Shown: 26479.49
